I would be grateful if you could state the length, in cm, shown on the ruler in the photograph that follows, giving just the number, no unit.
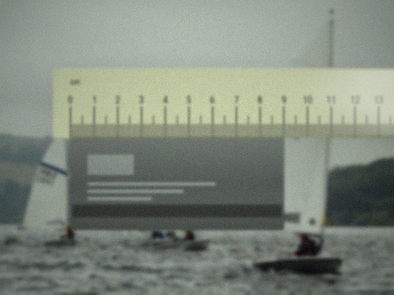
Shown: 9
